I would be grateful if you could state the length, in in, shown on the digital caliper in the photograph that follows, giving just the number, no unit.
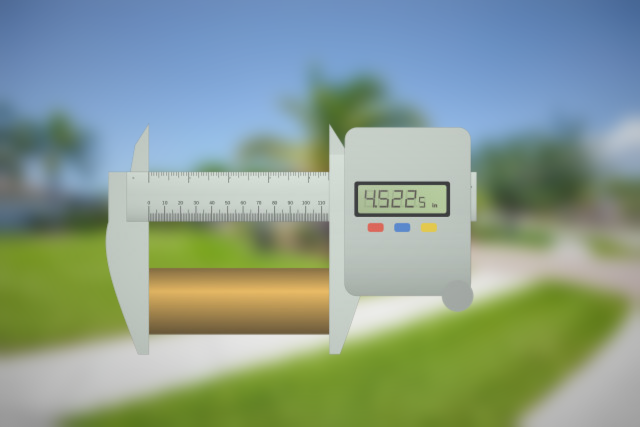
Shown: 4.5225
